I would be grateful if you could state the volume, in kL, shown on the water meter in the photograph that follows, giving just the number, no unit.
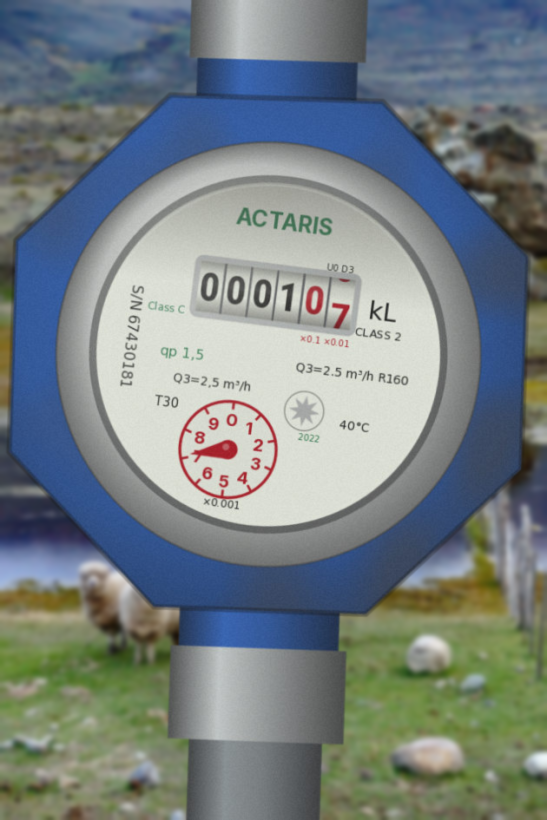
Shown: 1.067
